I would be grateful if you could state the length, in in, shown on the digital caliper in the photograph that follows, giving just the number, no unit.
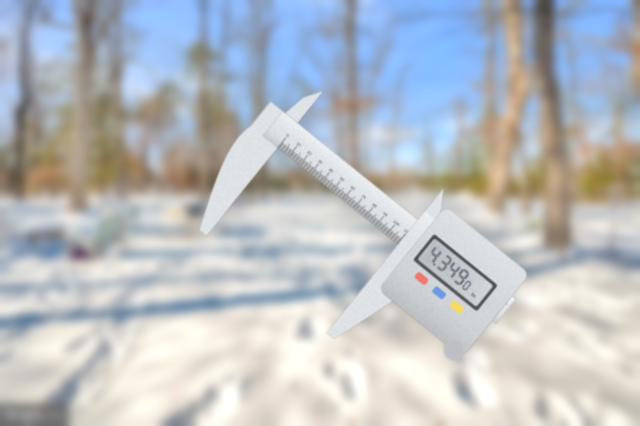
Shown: 4.3490
